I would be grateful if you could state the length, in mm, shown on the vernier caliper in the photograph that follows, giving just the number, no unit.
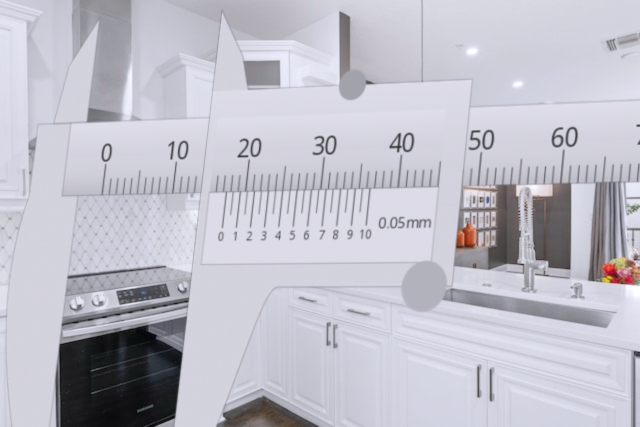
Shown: 17.4
